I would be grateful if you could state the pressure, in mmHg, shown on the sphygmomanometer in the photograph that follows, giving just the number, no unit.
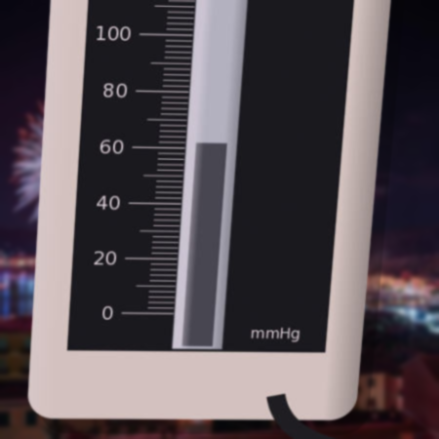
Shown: 62
